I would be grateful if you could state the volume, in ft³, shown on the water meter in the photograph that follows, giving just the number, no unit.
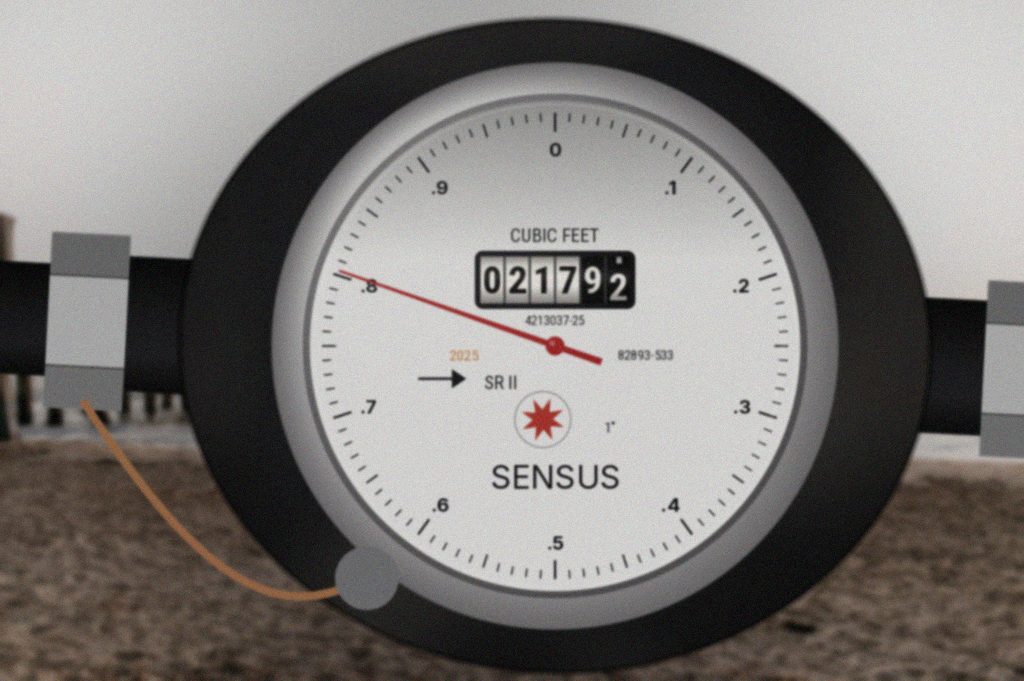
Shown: 21791.80
